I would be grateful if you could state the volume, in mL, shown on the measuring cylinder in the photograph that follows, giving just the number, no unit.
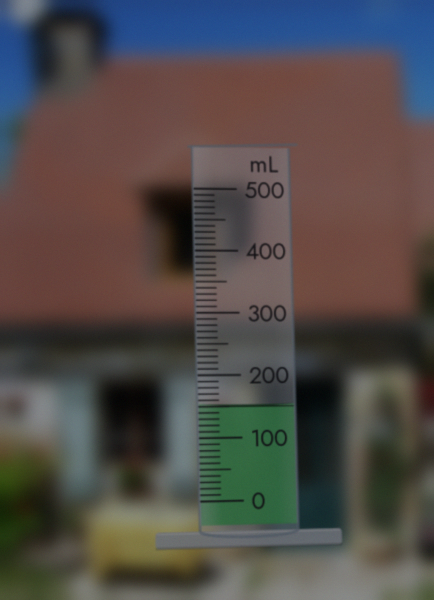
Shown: 150
